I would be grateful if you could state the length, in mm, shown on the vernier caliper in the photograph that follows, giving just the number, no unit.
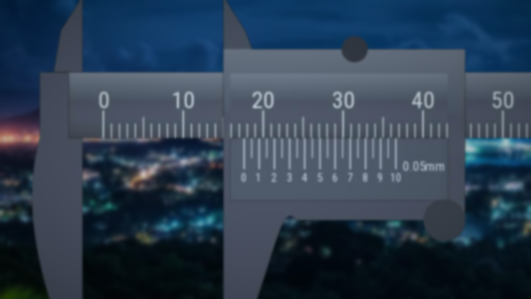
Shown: 17.6
